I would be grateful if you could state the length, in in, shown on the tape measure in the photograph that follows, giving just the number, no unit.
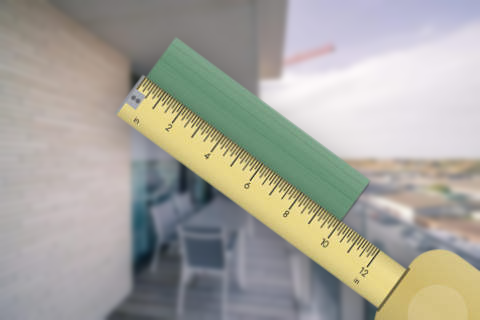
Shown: 10
